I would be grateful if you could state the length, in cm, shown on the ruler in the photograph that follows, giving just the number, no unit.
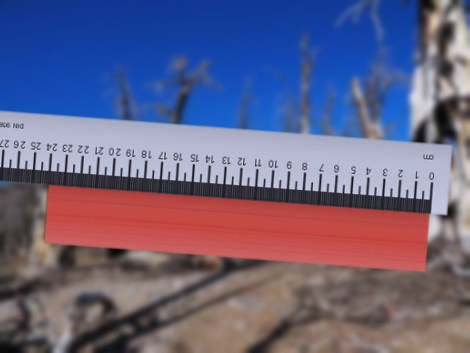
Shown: 24
